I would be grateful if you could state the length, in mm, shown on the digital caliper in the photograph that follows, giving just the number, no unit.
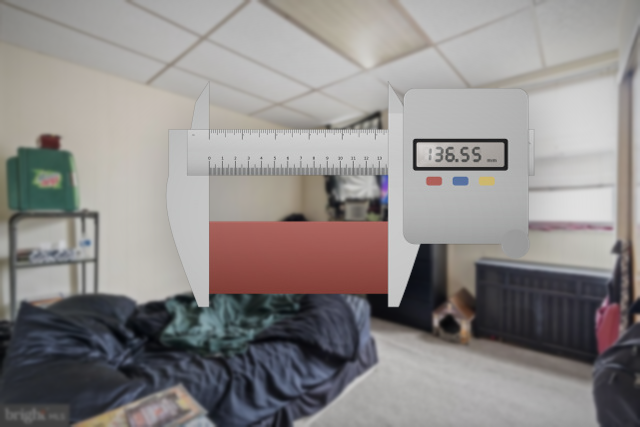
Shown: 136.55
